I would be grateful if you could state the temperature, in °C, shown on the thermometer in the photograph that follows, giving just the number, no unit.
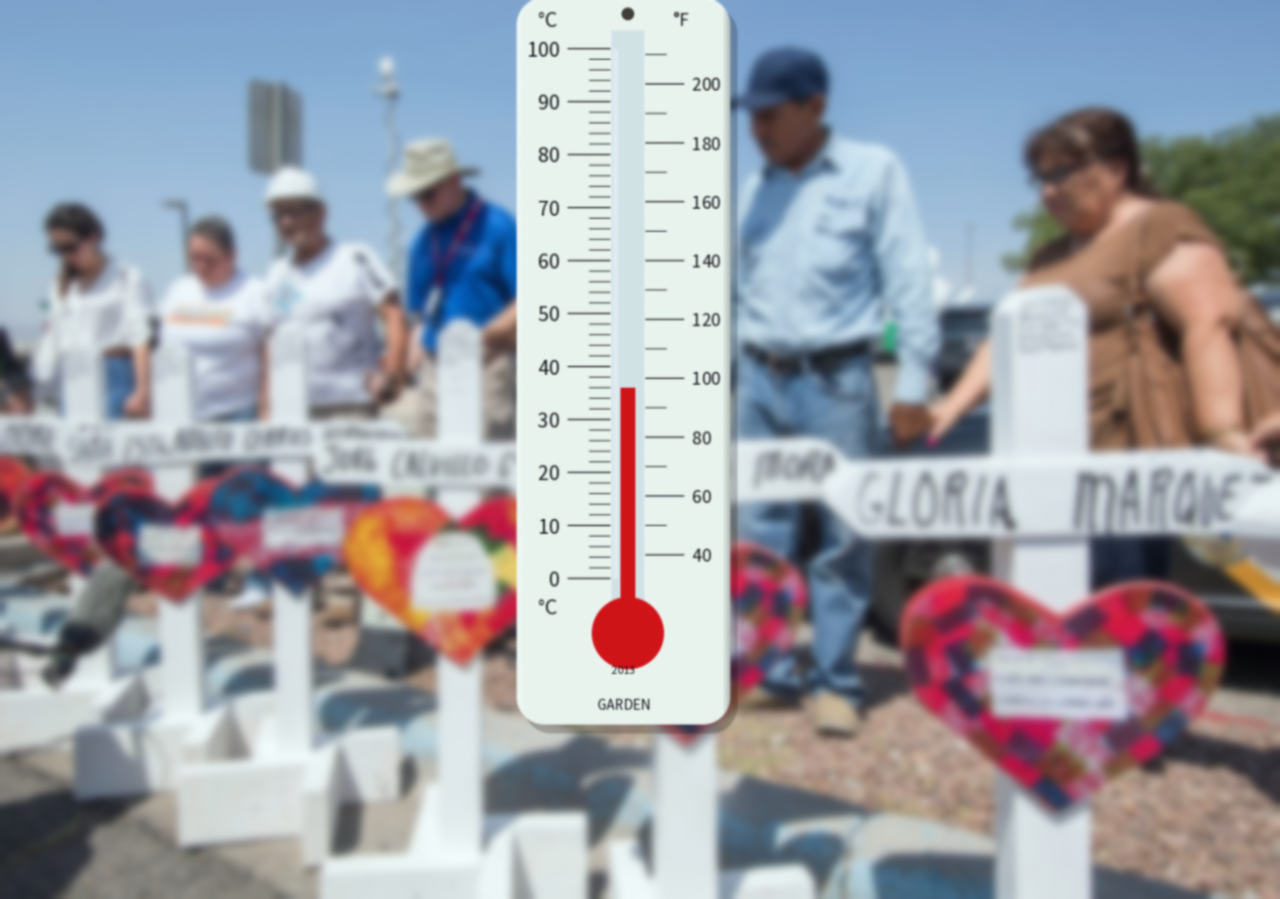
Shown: 36
